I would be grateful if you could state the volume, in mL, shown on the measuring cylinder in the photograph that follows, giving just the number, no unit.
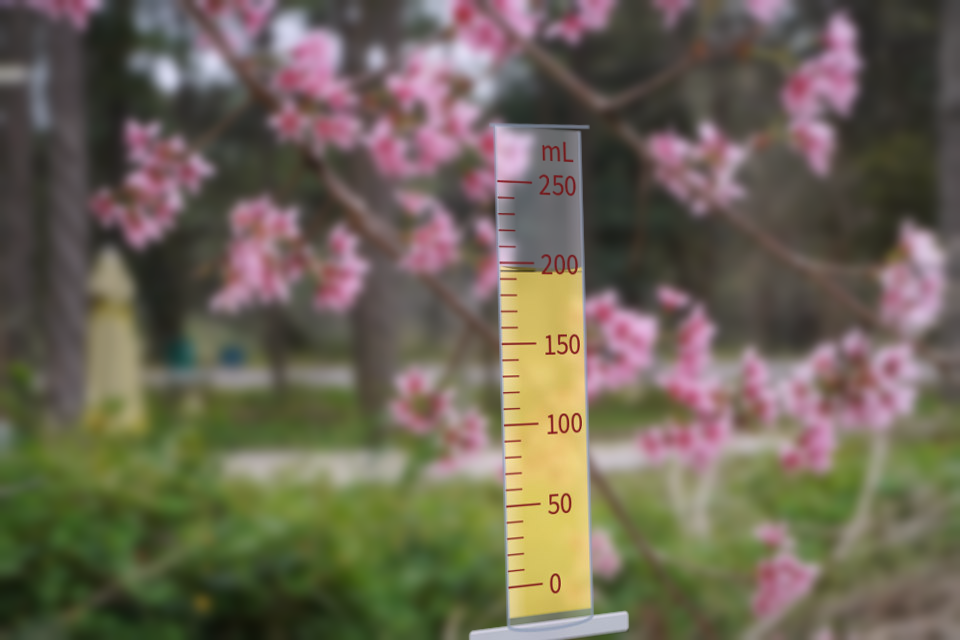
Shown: 195
